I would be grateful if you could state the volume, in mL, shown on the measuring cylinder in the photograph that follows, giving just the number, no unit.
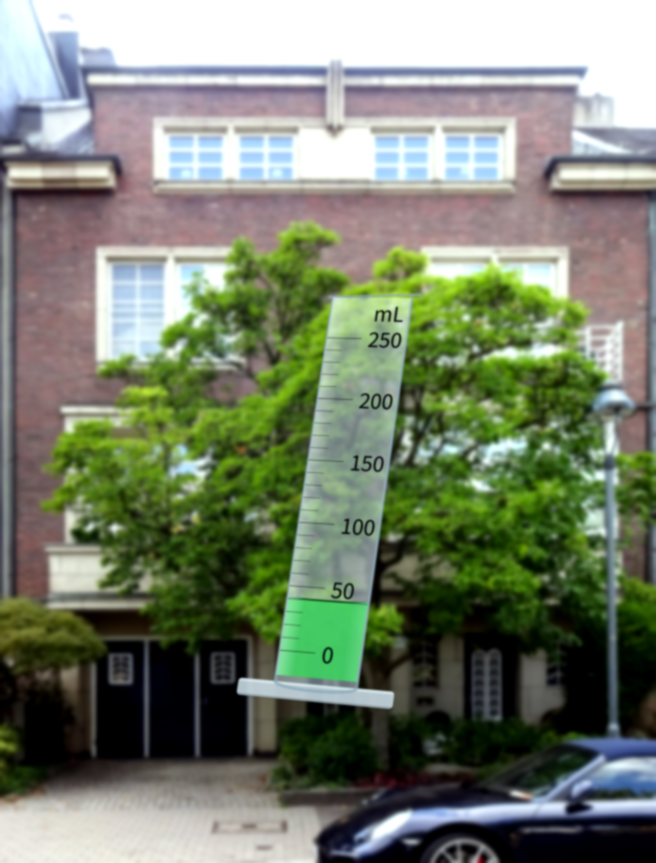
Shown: 40
